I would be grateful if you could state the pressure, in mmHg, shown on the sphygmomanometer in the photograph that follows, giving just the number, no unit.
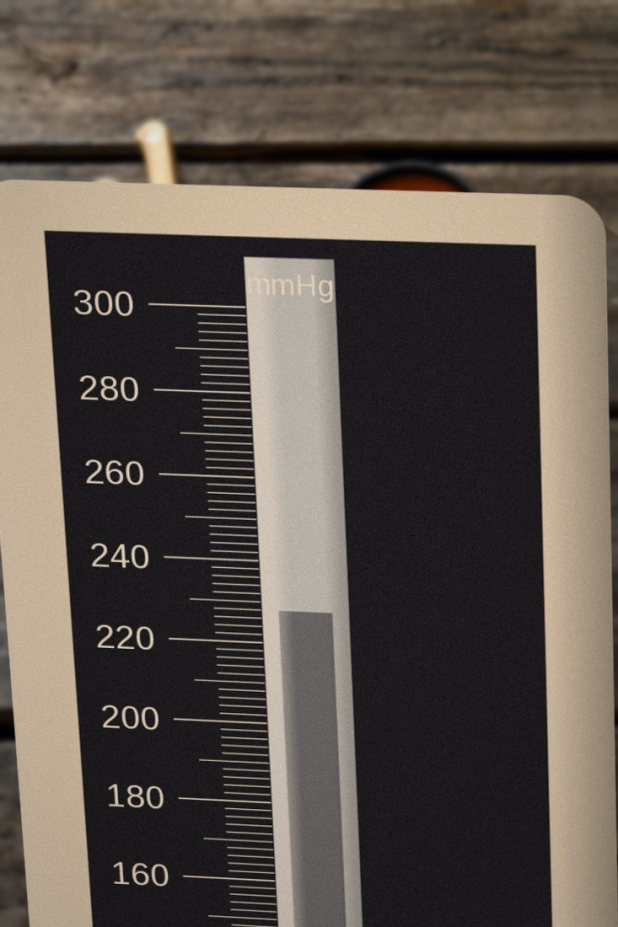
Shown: 228
